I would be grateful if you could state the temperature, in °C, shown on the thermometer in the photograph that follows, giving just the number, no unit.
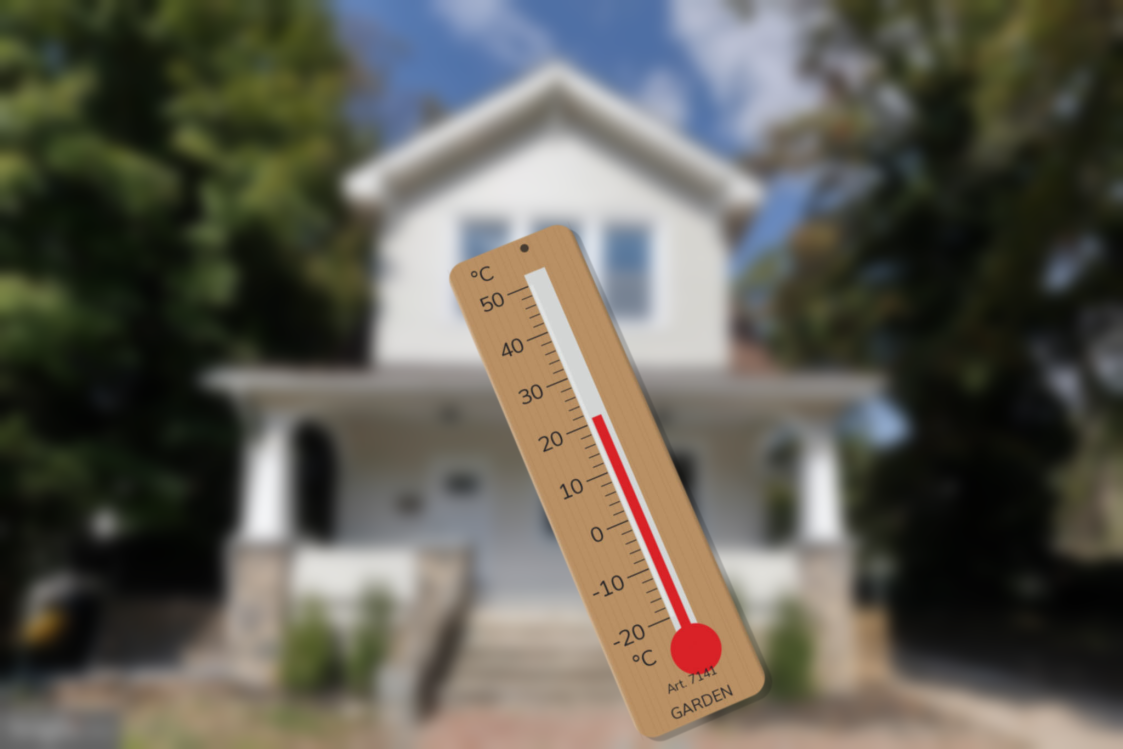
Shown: 21
